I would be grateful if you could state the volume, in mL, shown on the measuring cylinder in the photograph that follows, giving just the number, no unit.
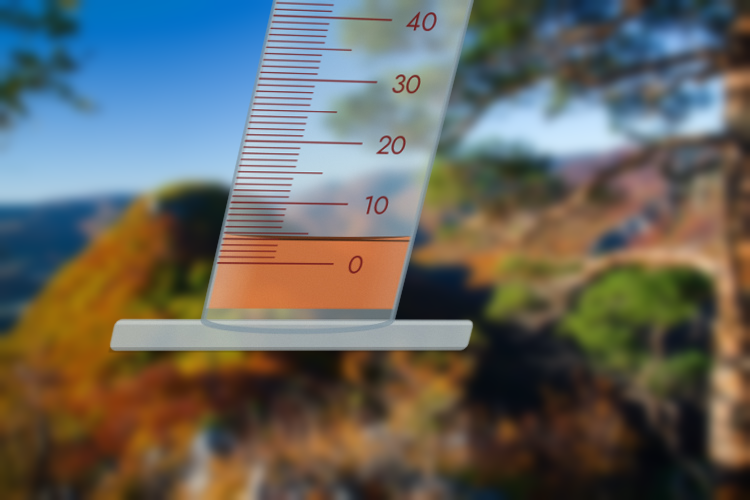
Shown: 4
